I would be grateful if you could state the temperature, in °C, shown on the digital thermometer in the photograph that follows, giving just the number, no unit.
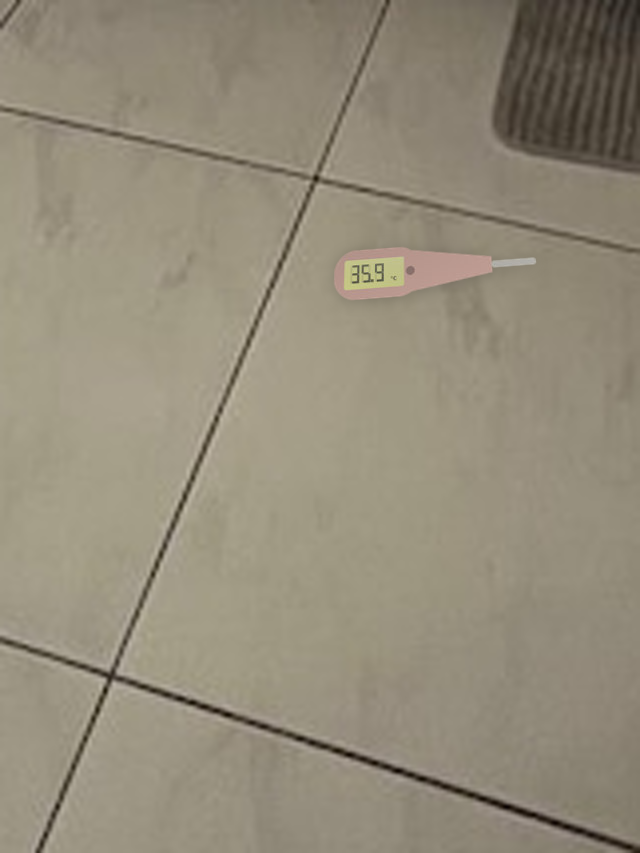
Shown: 35.9
